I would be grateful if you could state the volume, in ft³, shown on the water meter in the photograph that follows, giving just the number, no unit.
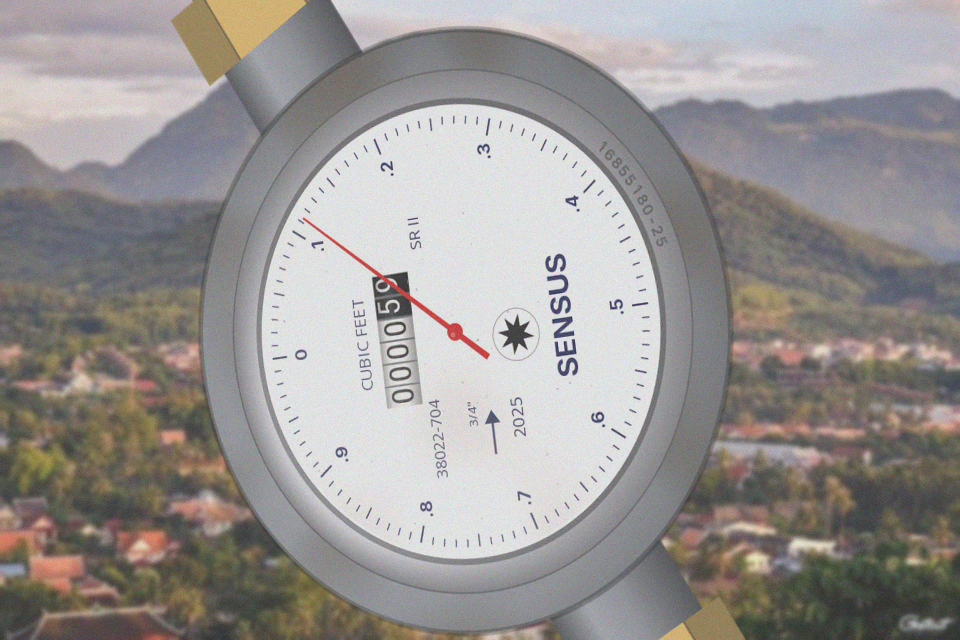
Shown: 59.11
